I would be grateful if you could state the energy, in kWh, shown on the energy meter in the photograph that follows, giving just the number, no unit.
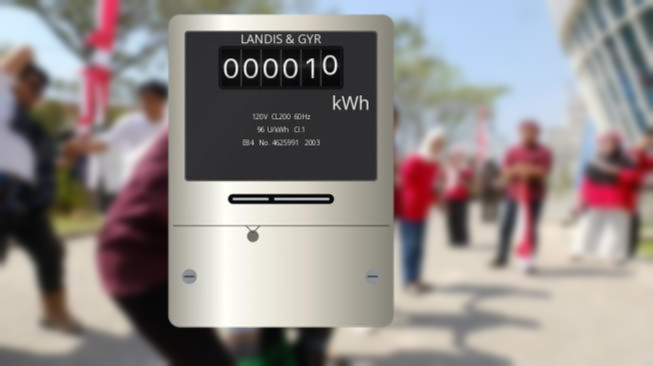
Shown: 10
